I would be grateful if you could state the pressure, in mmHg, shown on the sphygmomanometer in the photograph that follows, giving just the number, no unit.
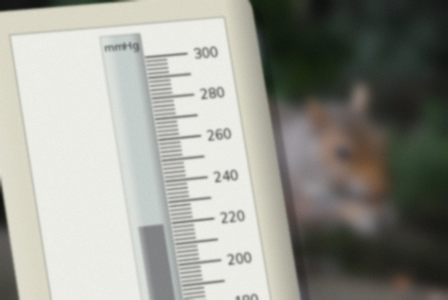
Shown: 220
